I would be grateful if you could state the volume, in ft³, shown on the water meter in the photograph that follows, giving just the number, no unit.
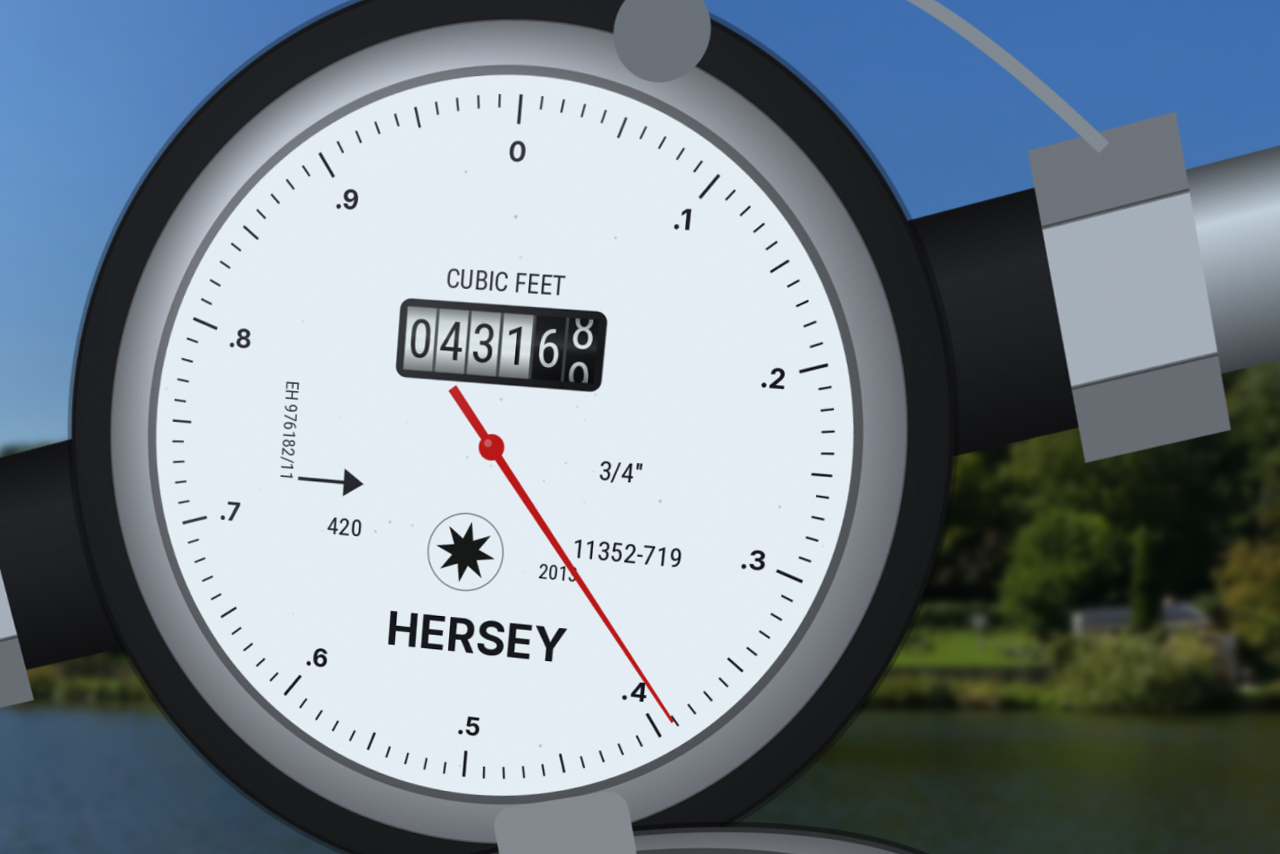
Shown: 43168.39
